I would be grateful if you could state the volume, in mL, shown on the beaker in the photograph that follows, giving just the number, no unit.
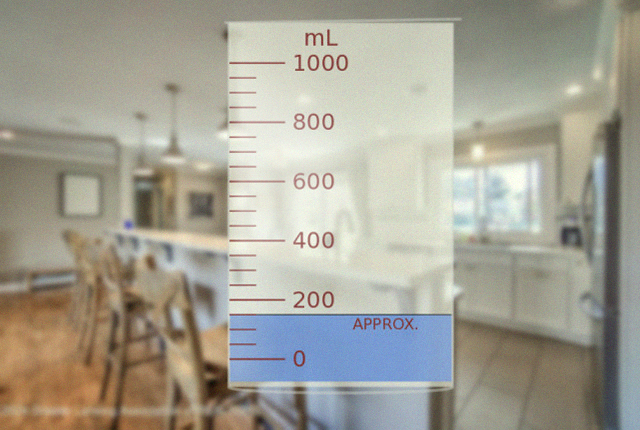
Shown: 150
